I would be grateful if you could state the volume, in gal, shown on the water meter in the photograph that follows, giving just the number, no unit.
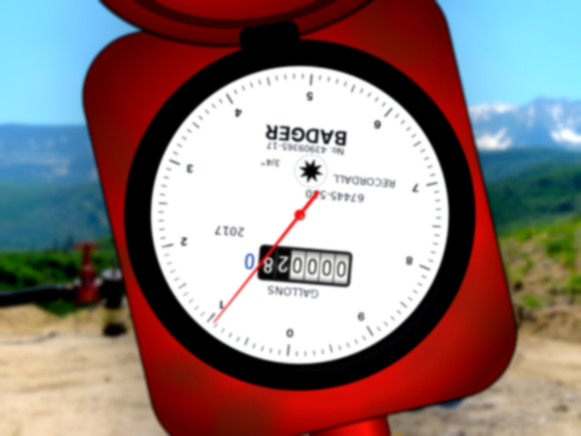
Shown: 280.9
